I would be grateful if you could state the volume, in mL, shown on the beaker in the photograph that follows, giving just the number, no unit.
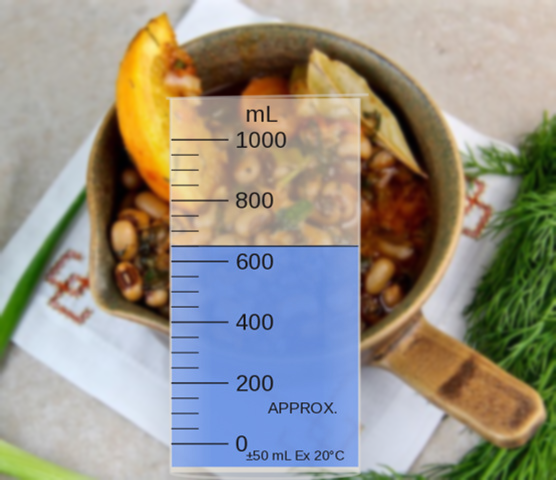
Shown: 650
